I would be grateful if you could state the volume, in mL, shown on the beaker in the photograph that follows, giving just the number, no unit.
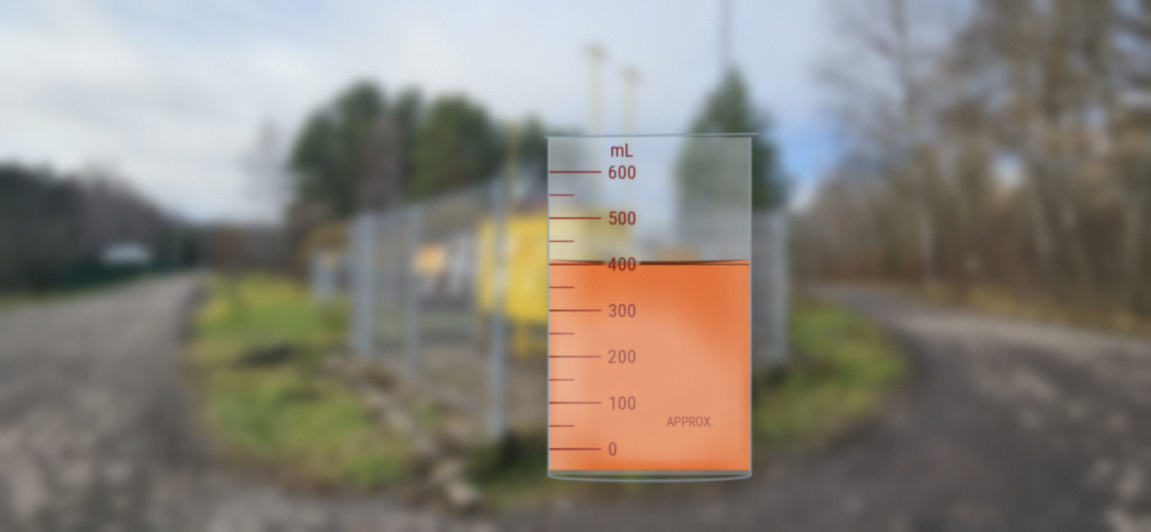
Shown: 400
